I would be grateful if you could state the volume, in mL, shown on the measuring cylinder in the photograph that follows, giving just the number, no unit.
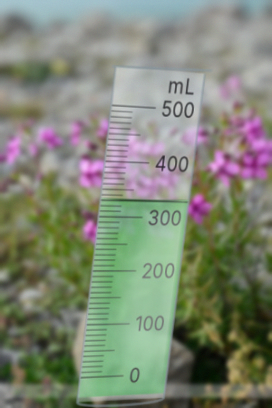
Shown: 330
